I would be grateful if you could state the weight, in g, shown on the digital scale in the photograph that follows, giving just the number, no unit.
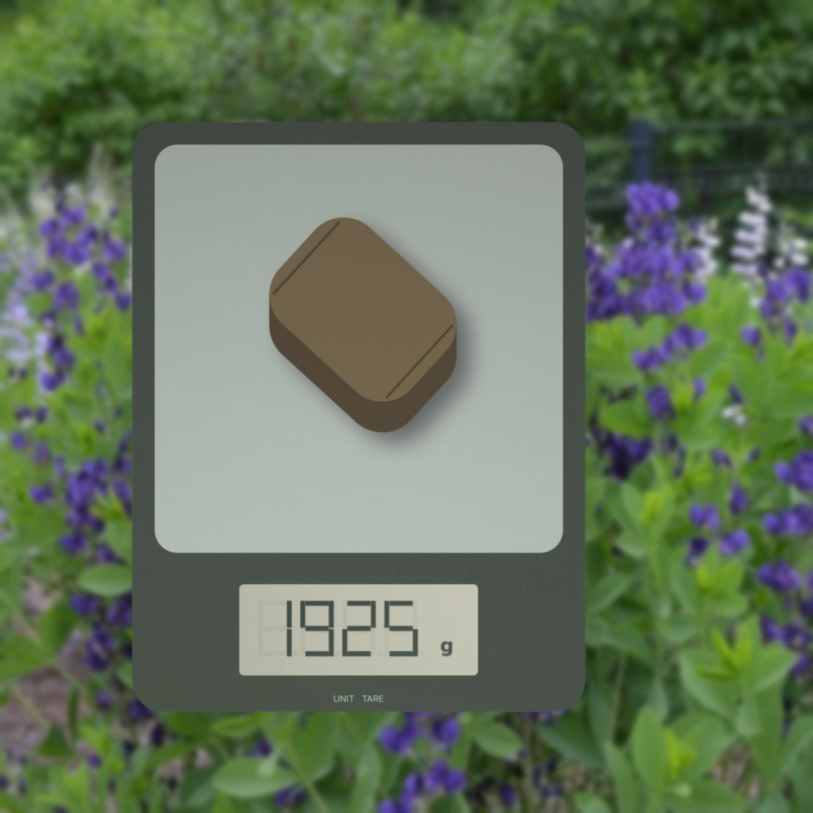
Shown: 1925
